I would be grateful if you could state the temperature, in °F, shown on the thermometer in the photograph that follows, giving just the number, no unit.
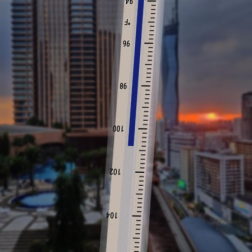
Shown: 100.8
